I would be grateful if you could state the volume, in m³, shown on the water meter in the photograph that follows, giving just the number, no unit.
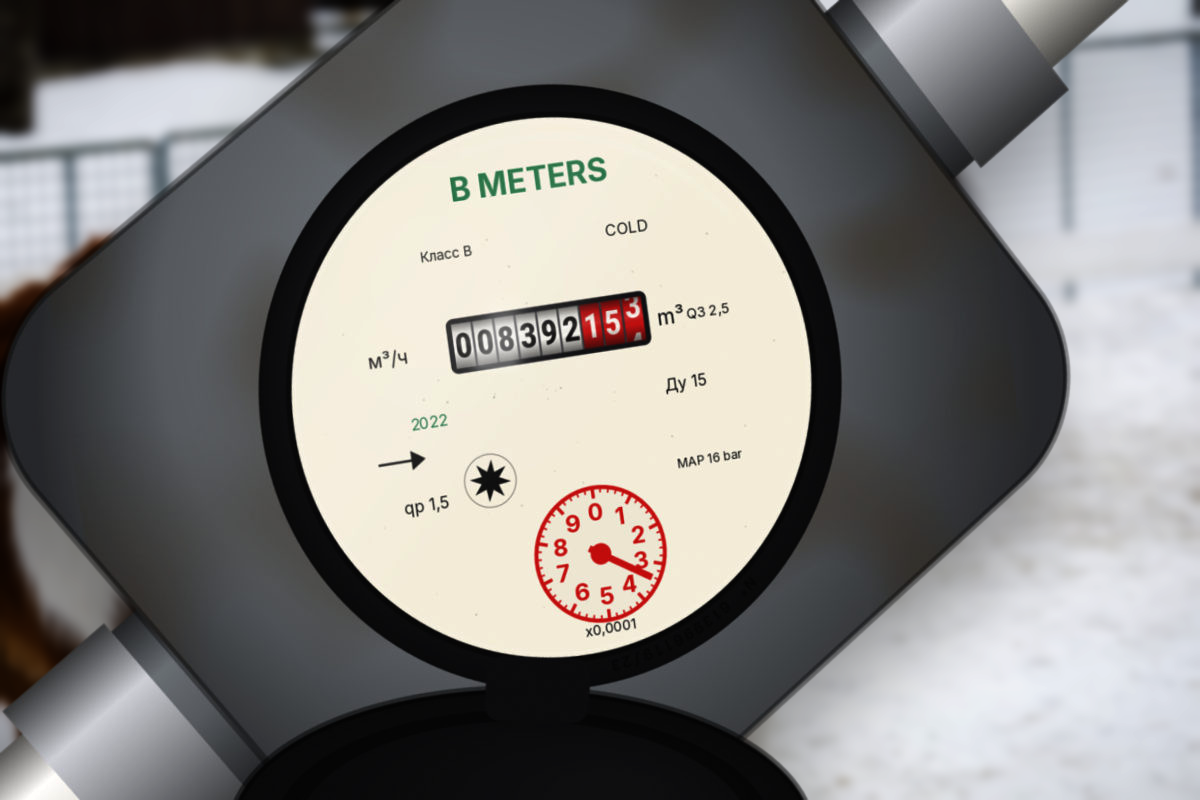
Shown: 8392.1533
